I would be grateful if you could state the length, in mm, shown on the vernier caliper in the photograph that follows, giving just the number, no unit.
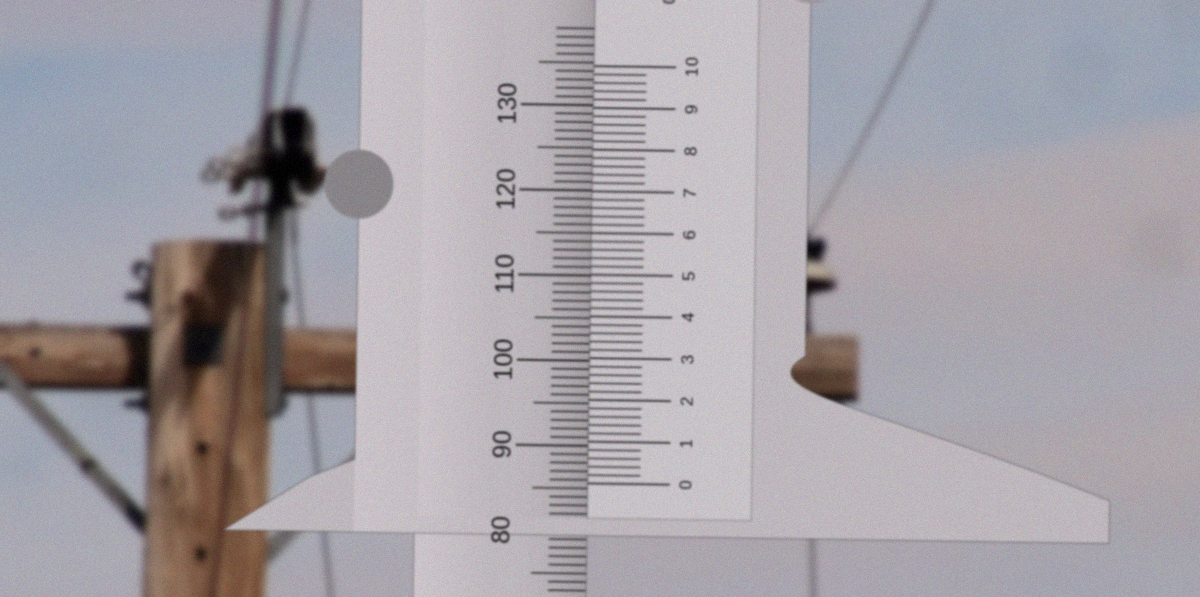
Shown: 85.6
